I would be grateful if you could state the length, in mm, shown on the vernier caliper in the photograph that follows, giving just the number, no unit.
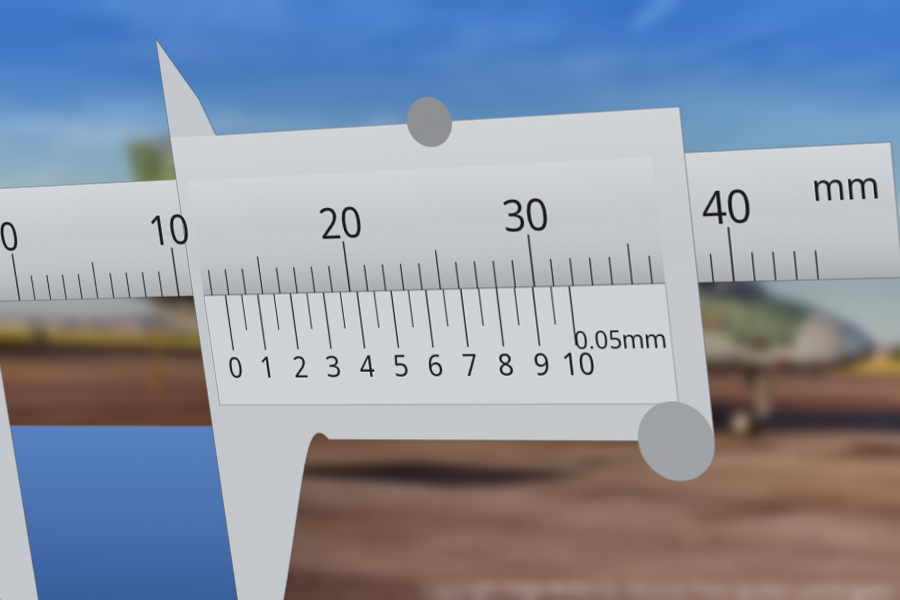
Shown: 12.8
